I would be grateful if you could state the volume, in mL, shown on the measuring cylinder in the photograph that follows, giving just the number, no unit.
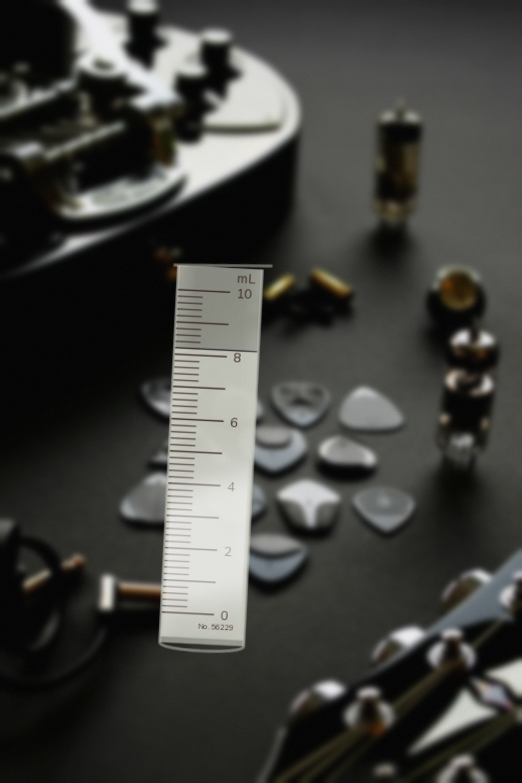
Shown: 8.2
